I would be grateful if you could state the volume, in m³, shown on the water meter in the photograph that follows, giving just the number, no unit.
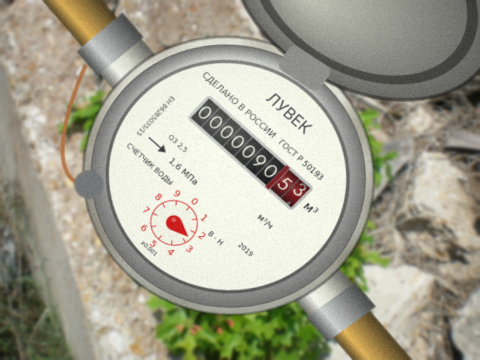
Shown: 90.532
